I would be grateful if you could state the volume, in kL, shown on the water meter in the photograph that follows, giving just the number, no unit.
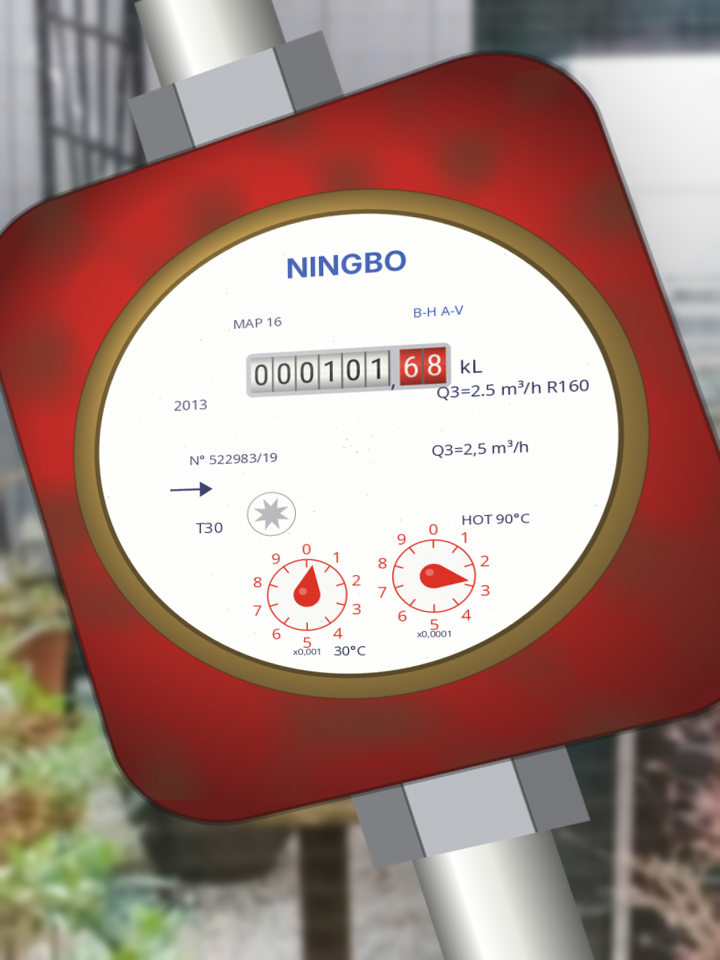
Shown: 101.6802
